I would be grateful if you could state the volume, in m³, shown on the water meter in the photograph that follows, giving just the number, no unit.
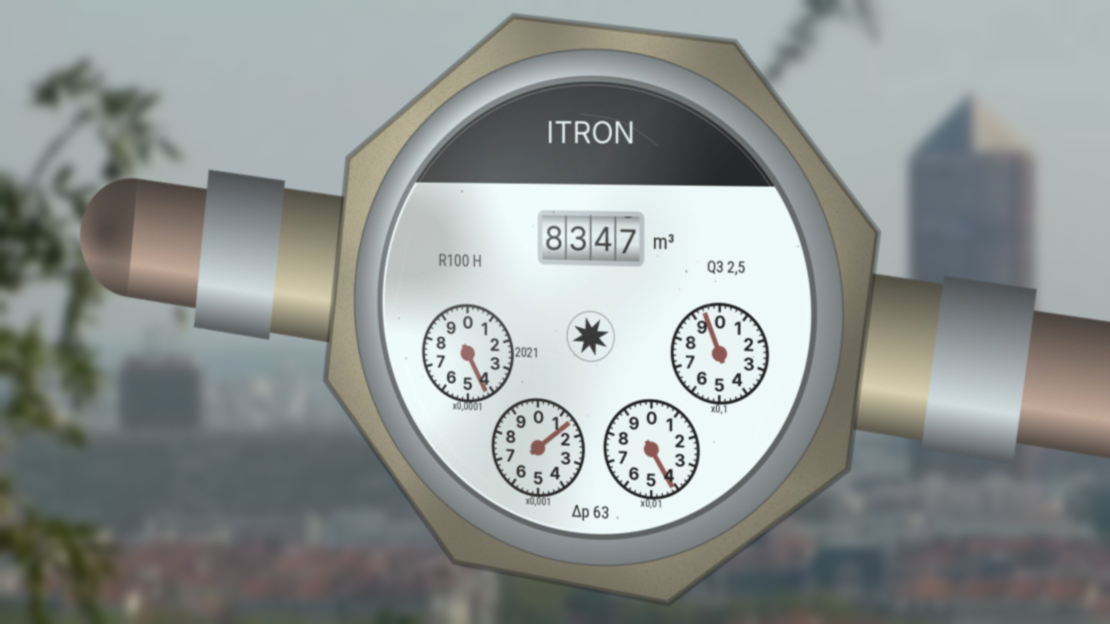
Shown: 8346.9414
